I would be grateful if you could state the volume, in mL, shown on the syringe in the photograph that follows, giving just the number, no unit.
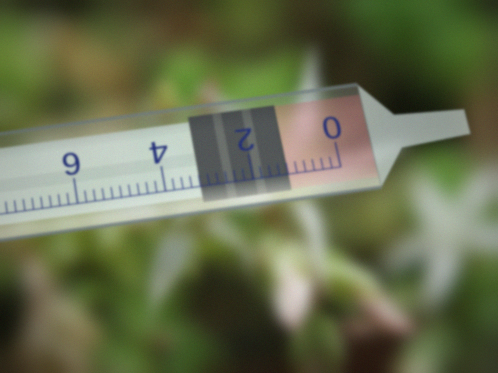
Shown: 1.2
